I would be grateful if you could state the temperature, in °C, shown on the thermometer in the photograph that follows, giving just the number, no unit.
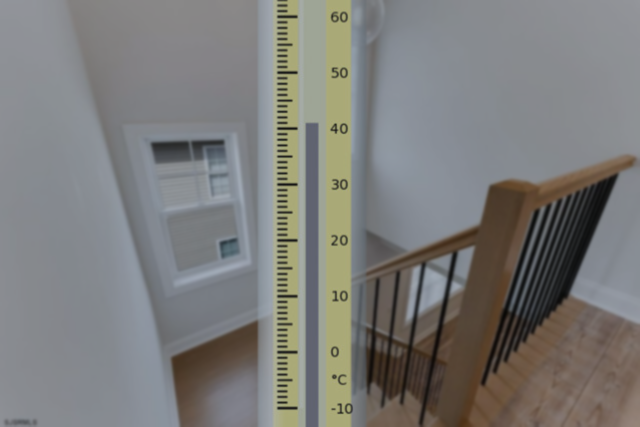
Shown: 41
